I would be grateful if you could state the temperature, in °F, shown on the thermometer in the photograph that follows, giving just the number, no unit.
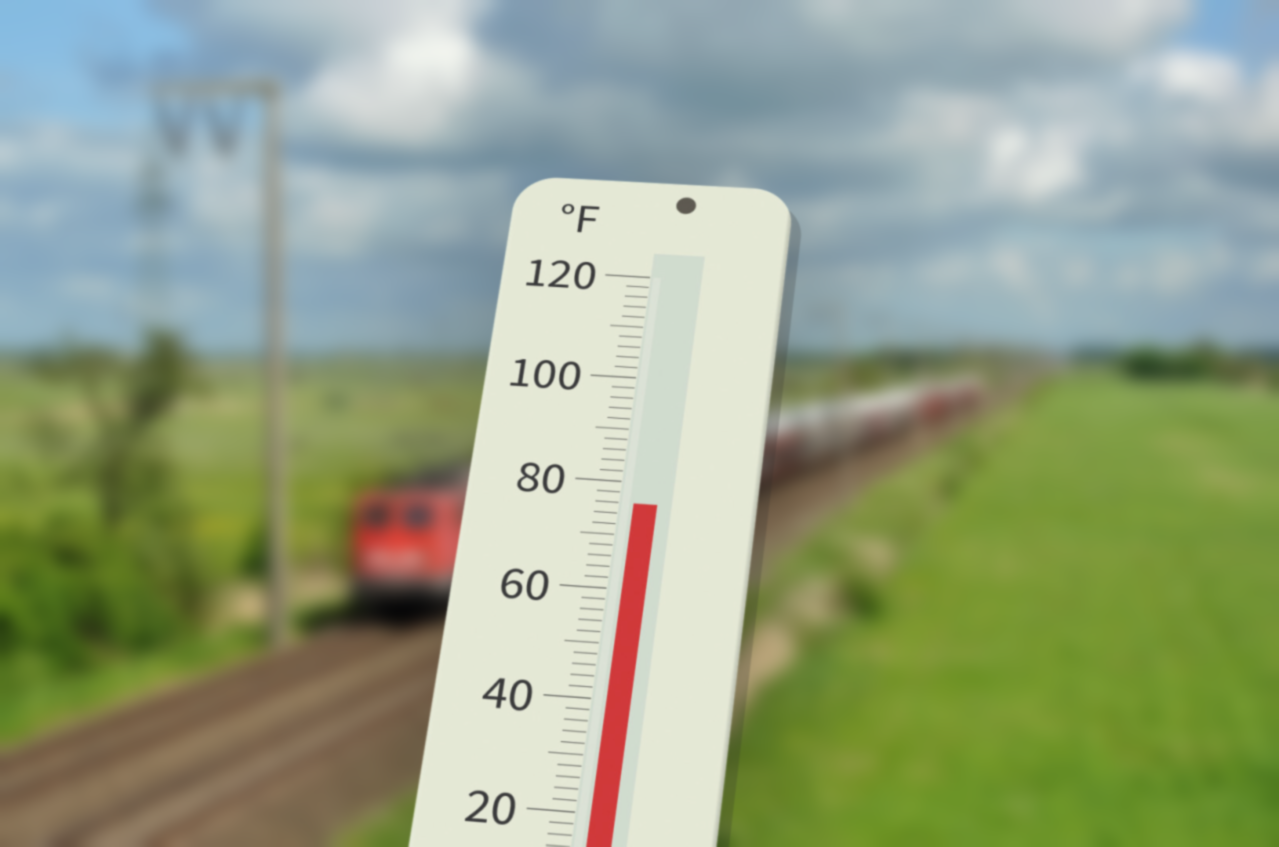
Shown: 76
